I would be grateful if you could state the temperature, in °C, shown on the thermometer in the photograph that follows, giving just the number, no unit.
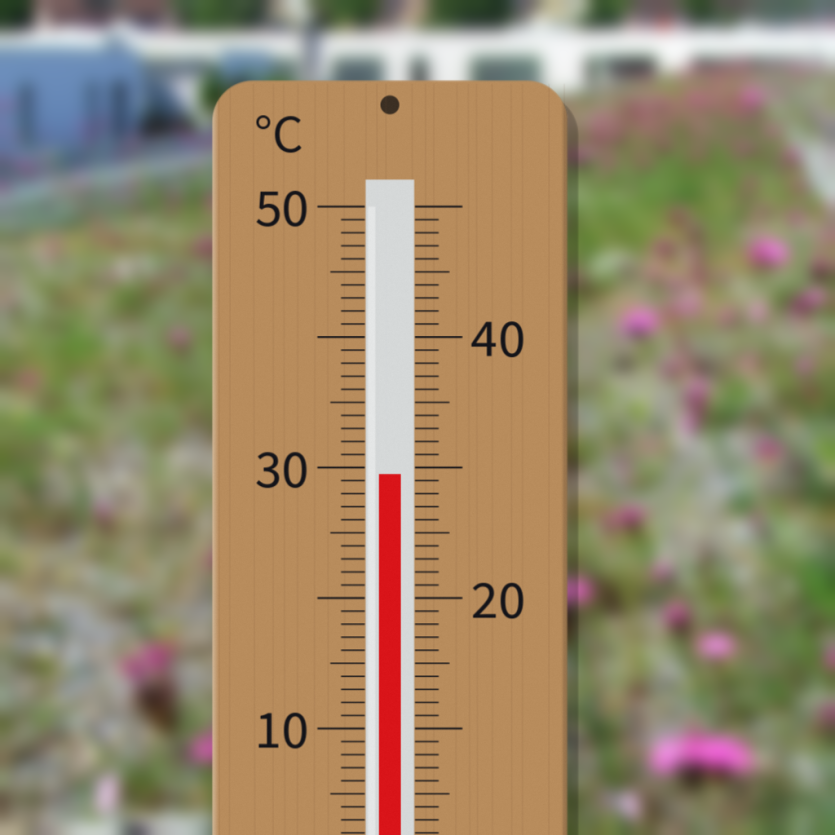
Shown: 29.5
